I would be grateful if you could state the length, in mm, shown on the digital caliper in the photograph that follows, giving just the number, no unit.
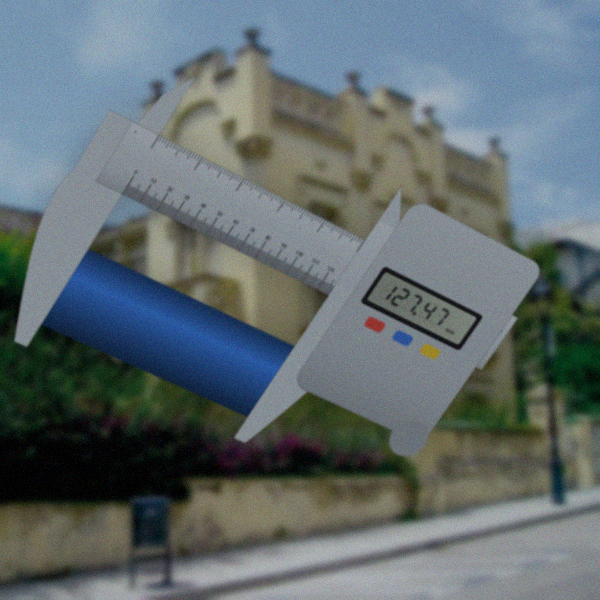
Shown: 127.47
